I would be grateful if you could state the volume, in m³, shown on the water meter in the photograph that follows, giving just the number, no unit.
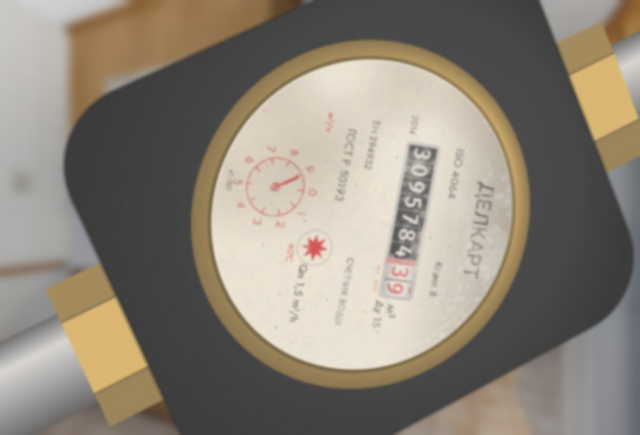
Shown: 3095784.389
